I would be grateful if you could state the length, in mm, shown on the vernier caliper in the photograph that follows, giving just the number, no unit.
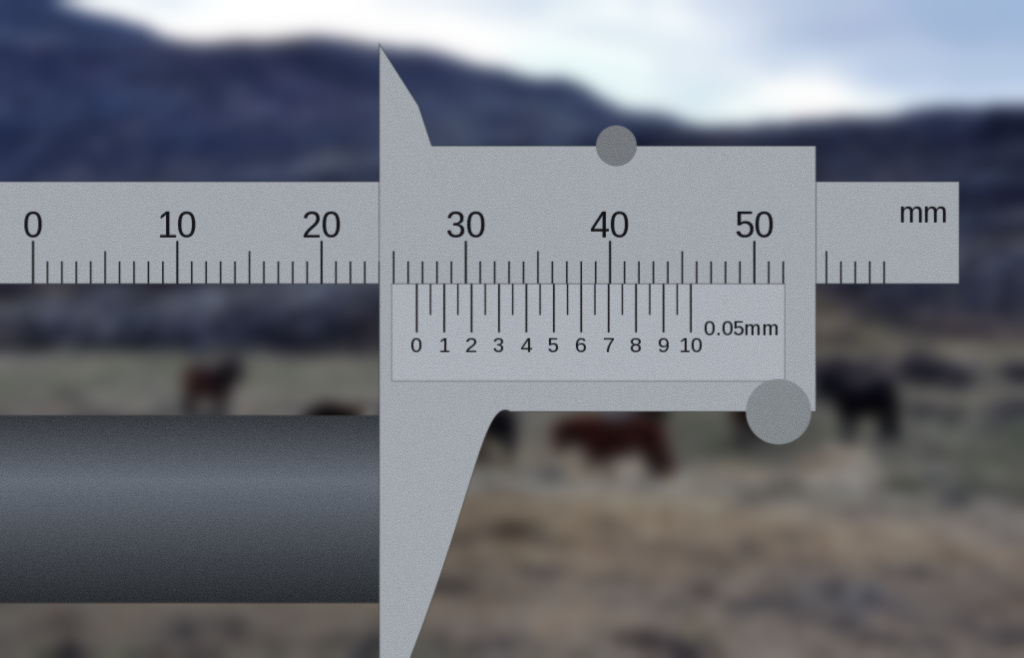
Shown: 26.6
